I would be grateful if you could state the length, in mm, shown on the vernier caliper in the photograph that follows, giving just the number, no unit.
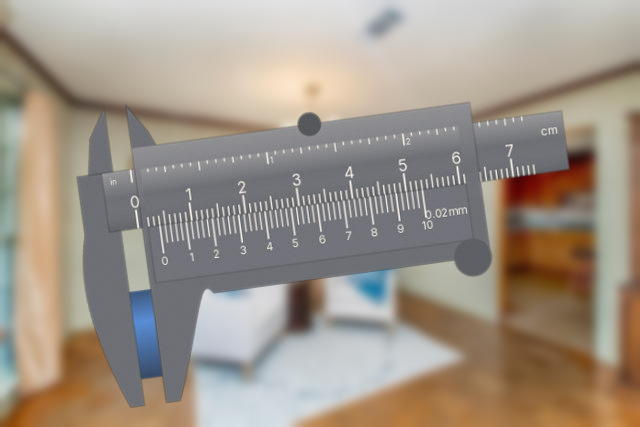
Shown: 4.0
